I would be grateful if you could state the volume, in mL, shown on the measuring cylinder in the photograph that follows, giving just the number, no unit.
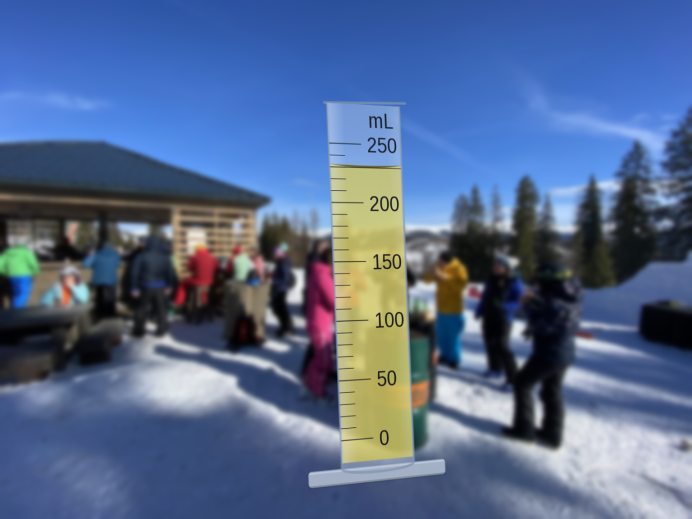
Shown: 230
